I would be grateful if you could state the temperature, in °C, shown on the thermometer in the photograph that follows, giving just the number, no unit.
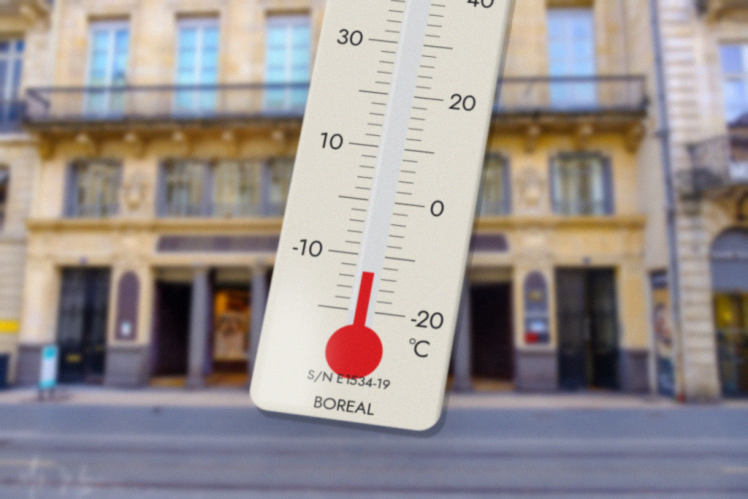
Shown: -13
